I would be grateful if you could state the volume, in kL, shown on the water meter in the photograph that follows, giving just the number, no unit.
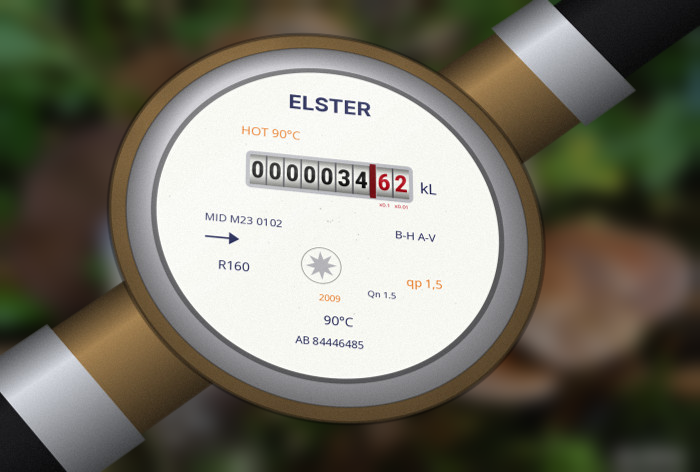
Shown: 34.62
